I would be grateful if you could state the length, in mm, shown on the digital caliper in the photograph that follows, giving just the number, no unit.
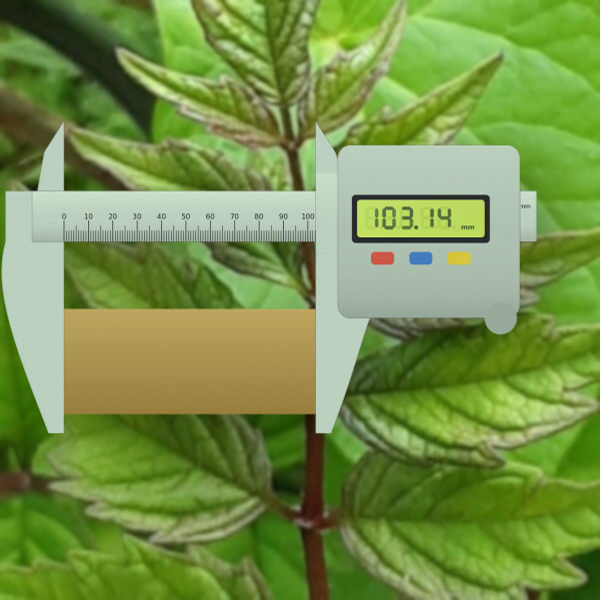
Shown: 103.14
